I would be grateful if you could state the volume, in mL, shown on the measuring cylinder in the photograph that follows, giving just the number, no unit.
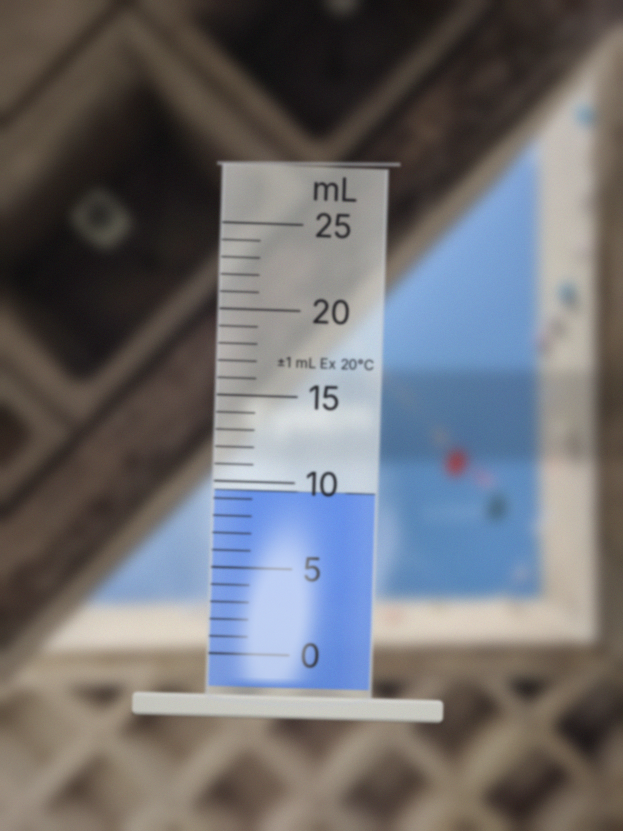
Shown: 9.5
